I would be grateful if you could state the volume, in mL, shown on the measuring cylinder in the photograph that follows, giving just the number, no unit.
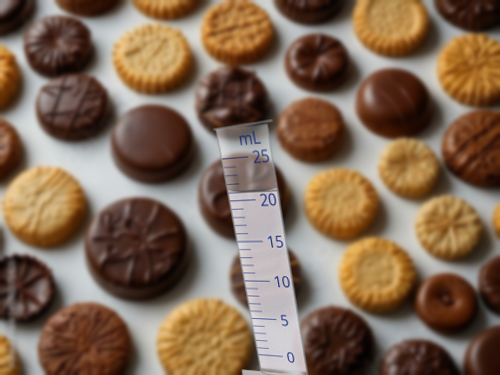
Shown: 21
